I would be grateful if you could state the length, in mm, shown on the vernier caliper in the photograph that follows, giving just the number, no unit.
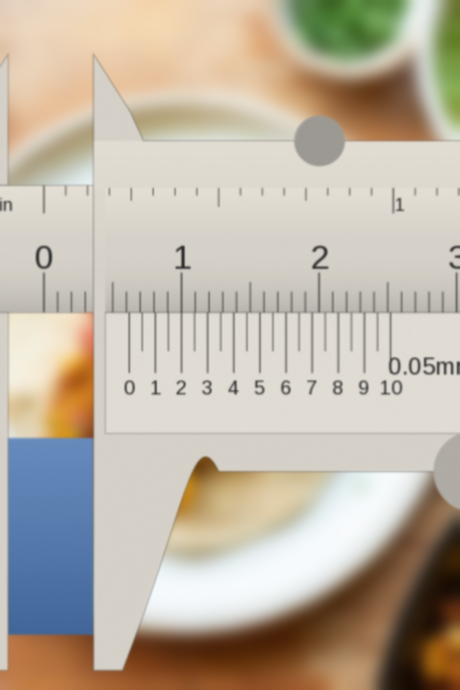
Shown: 6.2
